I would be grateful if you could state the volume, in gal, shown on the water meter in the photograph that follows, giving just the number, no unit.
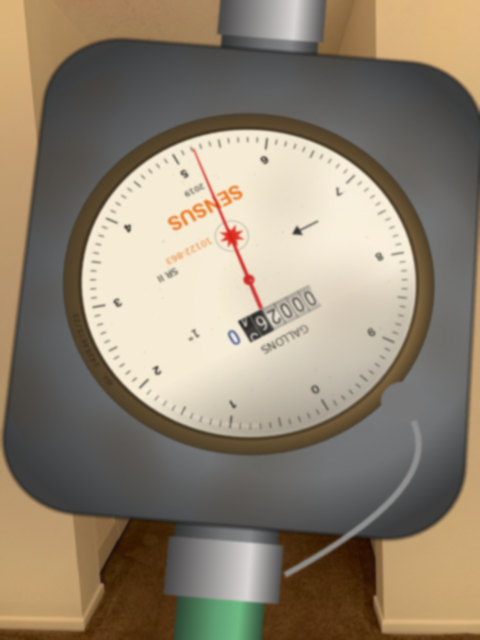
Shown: 2635.2
